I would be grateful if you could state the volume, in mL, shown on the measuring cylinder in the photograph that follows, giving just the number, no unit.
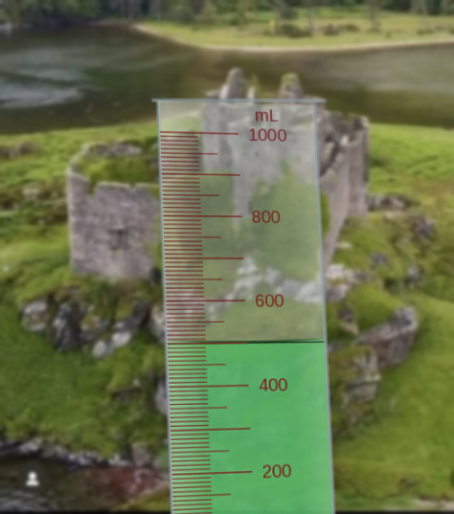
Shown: 500
